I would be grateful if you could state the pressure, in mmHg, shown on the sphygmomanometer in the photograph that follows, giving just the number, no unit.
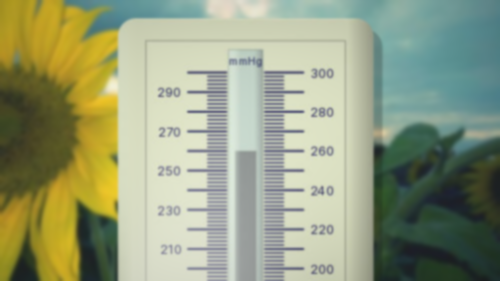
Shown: 260
